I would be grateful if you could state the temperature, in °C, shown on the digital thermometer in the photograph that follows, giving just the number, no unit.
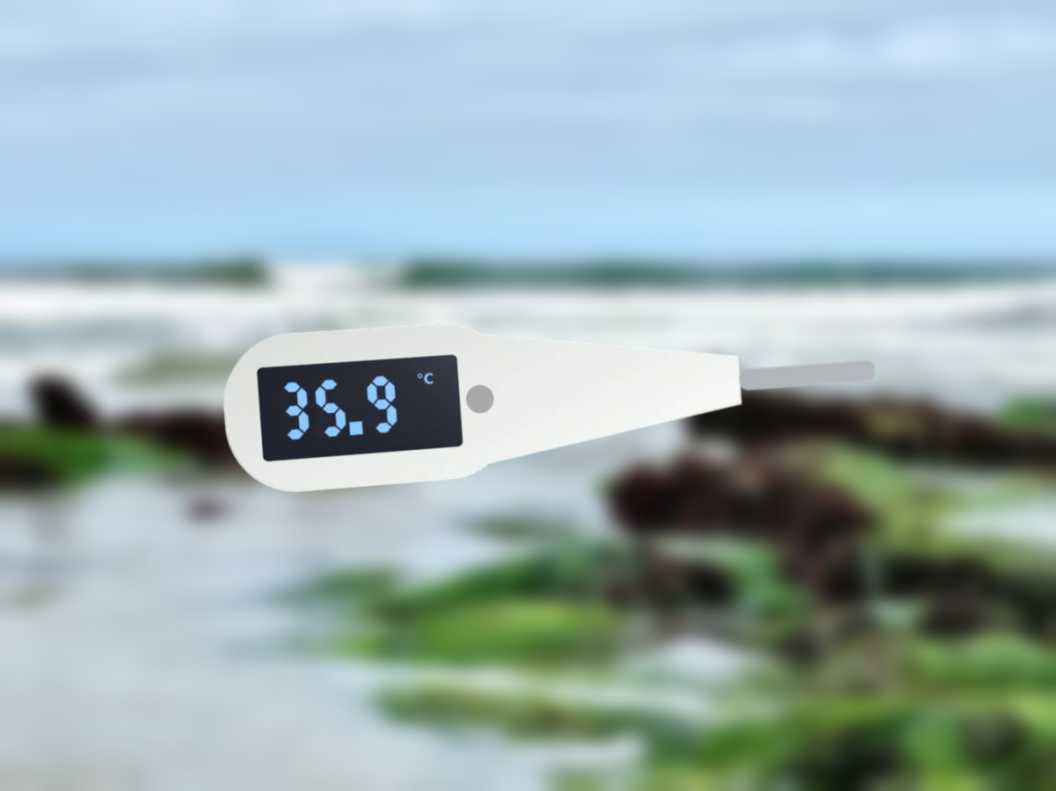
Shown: 35.9
